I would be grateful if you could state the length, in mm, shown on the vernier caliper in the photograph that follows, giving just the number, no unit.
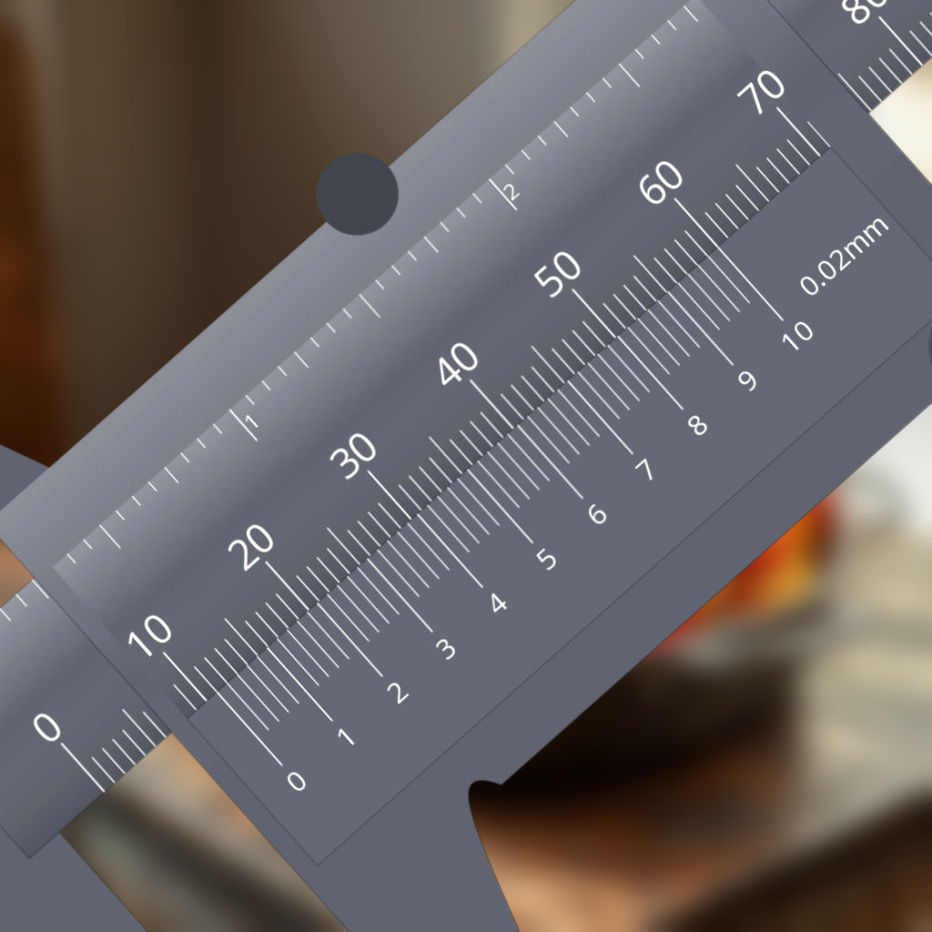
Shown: 11.0
